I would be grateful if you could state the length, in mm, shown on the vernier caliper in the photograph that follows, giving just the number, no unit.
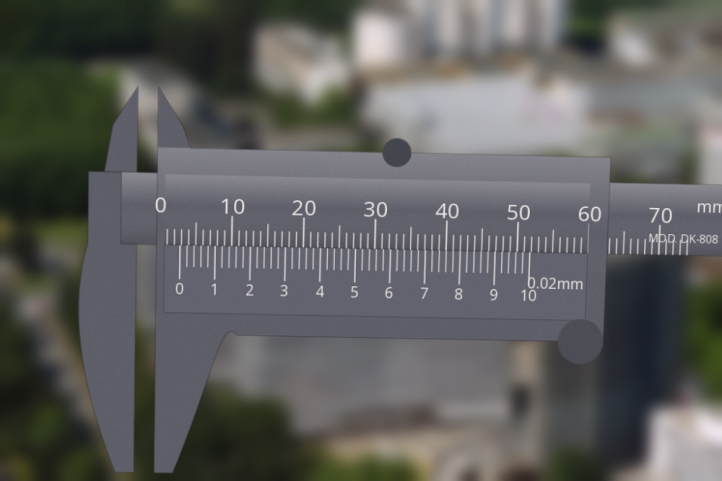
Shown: 2.8
